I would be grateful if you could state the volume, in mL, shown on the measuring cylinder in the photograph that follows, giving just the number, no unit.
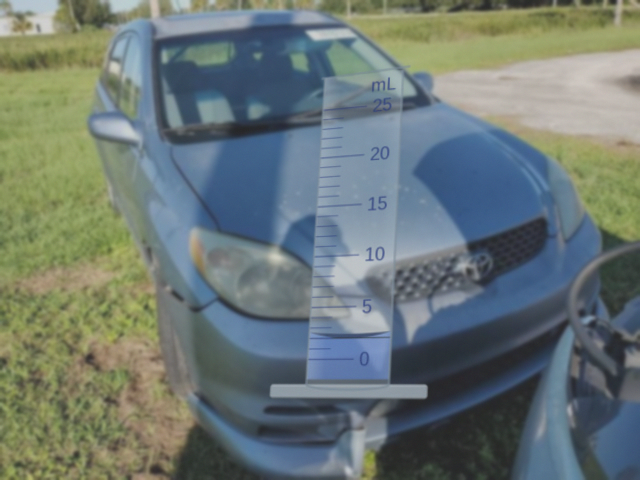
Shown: 2
